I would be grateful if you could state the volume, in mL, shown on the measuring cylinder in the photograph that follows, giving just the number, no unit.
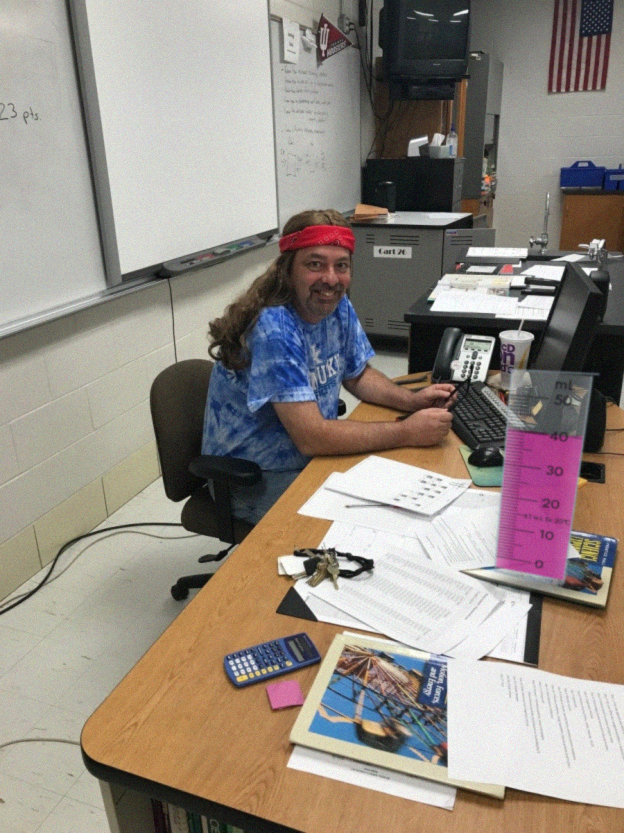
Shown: 40
